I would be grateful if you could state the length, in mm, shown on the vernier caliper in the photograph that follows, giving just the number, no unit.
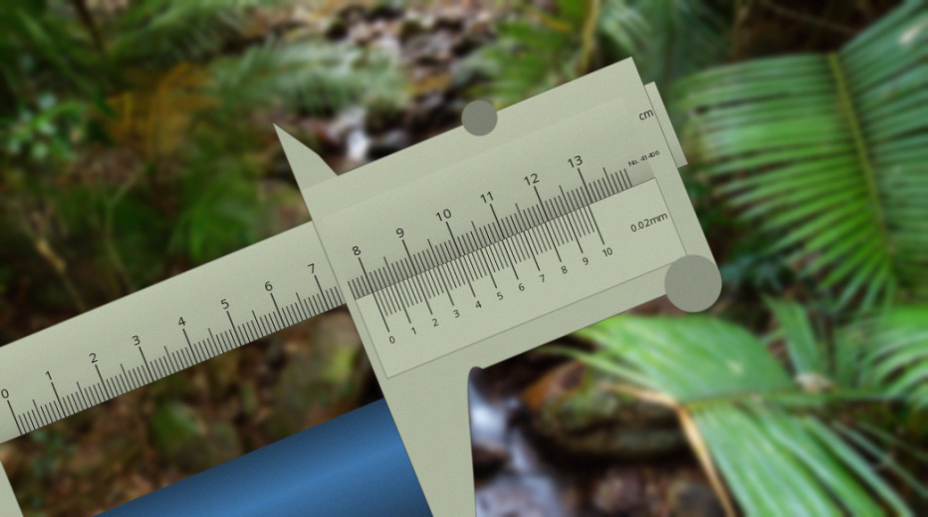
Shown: 80.0
